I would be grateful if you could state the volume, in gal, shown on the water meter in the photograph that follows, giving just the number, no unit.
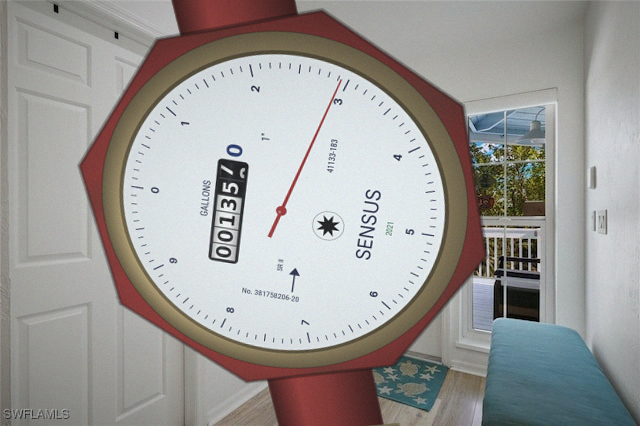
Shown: 13572.9
